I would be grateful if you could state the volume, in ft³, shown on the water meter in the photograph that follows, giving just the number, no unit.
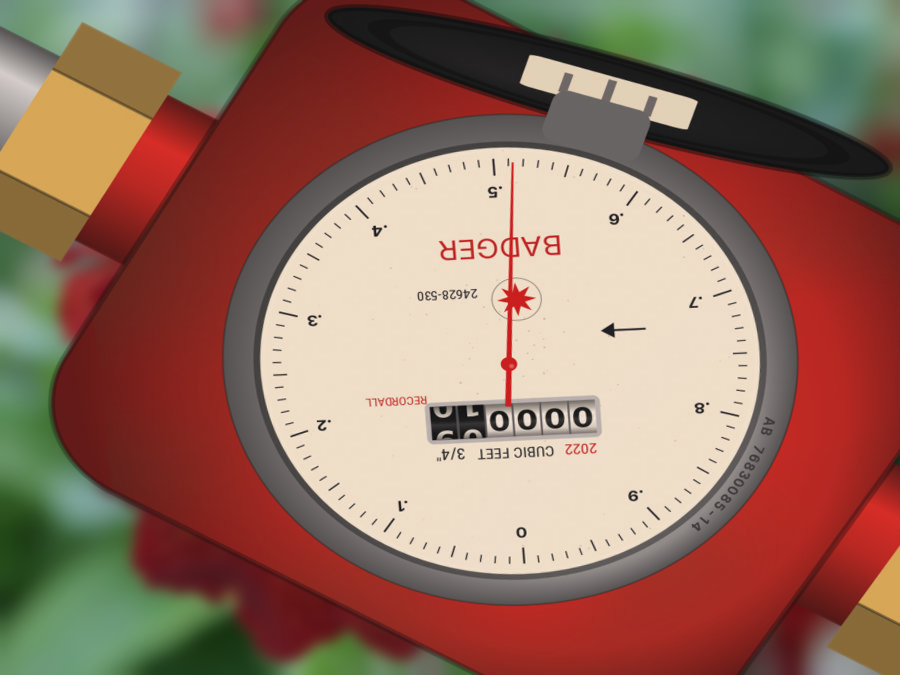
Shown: 9.51
